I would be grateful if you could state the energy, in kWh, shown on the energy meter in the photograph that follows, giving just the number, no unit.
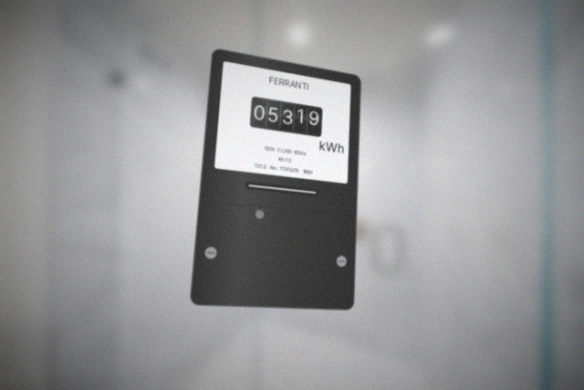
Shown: 5319
